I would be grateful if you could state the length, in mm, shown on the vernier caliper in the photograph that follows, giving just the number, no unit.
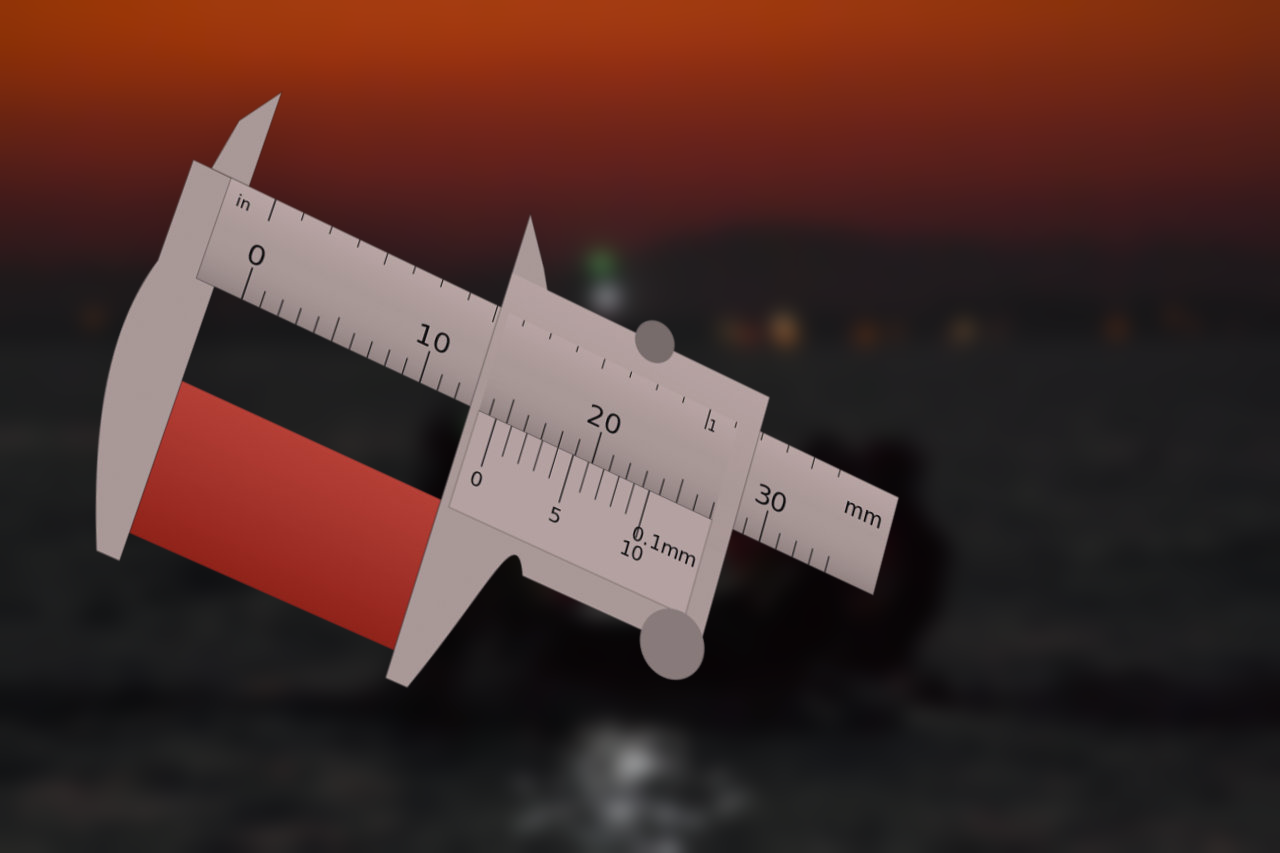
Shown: 14.4
